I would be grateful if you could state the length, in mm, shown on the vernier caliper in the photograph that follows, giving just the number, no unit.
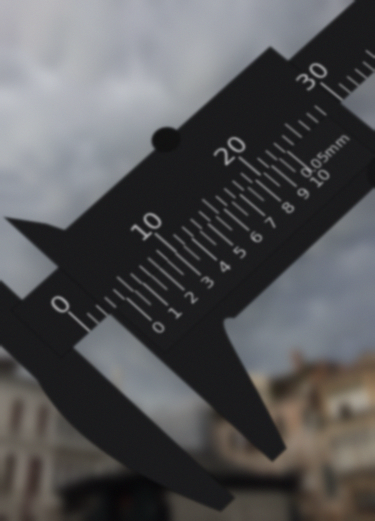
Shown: 4.2
